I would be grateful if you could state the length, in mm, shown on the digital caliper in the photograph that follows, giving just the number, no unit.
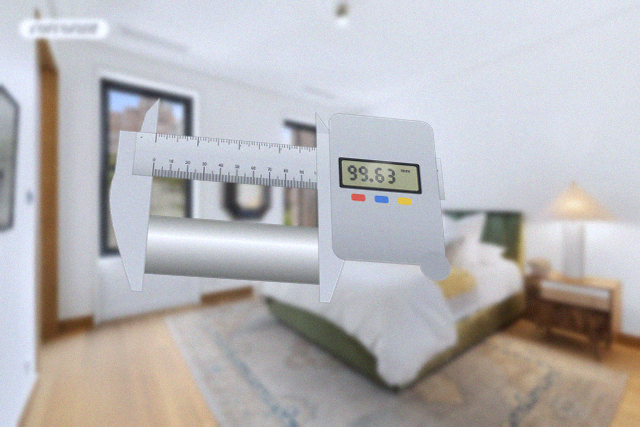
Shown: 99.63
